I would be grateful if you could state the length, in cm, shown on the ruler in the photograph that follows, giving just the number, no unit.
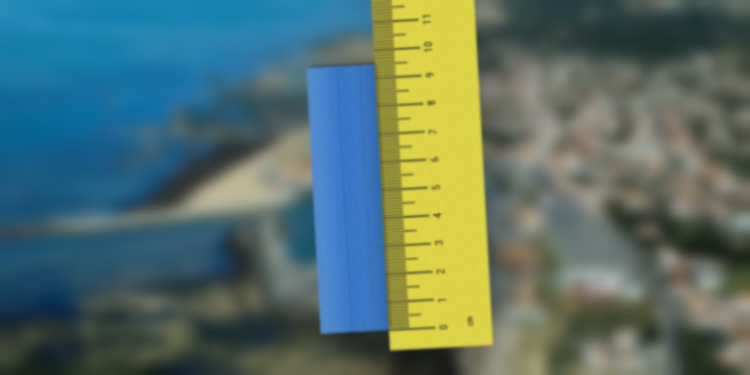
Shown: 9.5
